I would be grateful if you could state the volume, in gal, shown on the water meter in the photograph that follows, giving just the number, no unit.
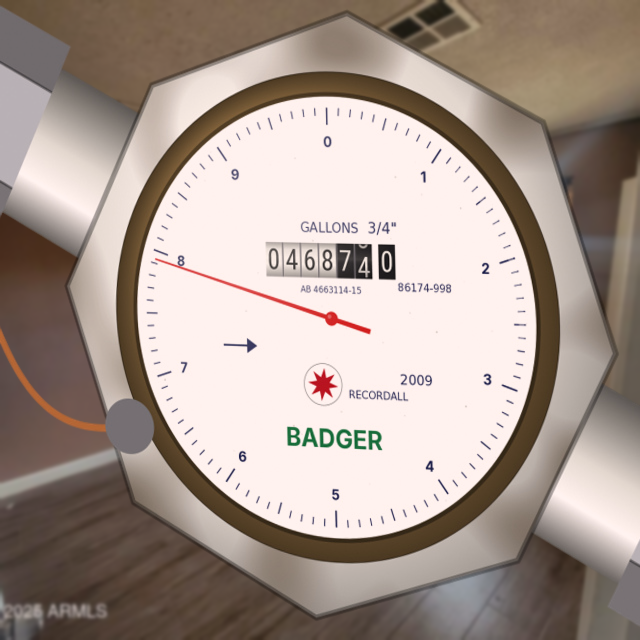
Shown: 468737.9
